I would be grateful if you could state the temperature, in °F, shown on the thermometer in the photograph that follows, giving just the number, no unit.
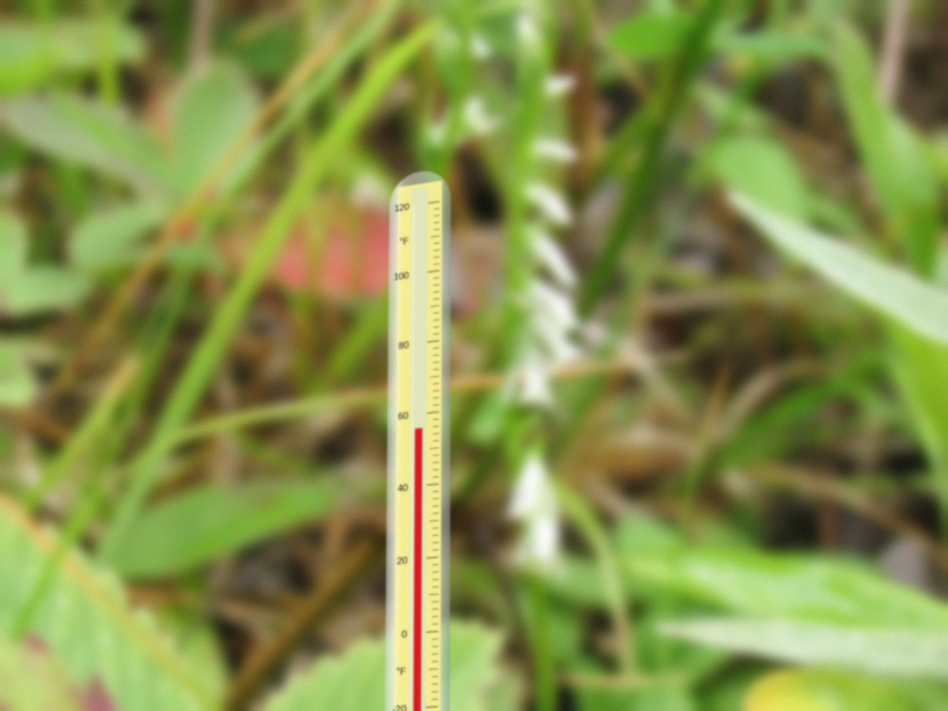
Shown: 56
